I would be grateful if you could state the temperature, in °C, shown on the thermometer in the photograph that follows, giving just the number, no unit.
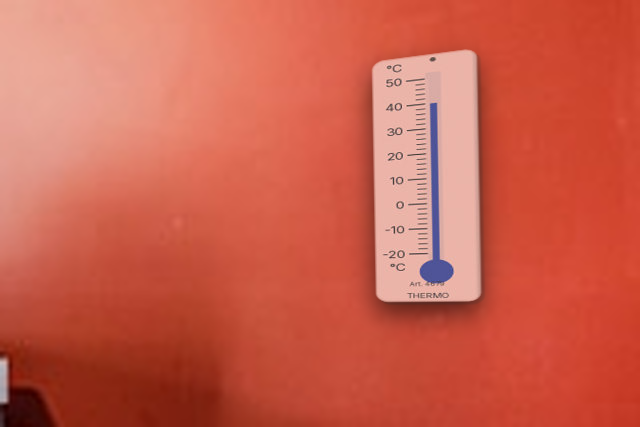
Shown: 40
